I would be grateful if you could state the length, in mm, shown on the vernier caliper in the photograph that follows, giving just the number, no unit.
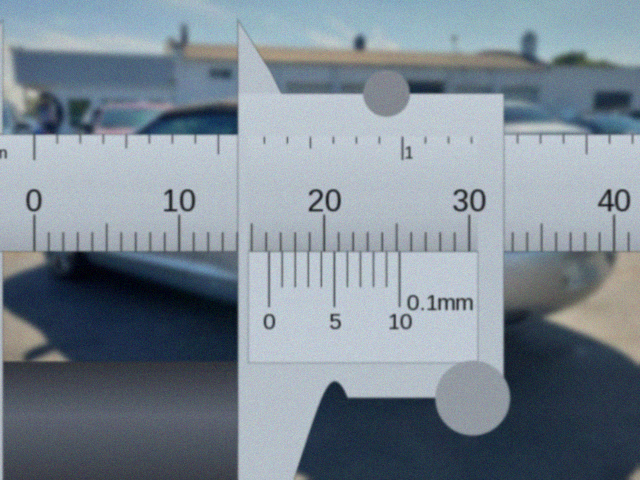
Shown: 16.2
